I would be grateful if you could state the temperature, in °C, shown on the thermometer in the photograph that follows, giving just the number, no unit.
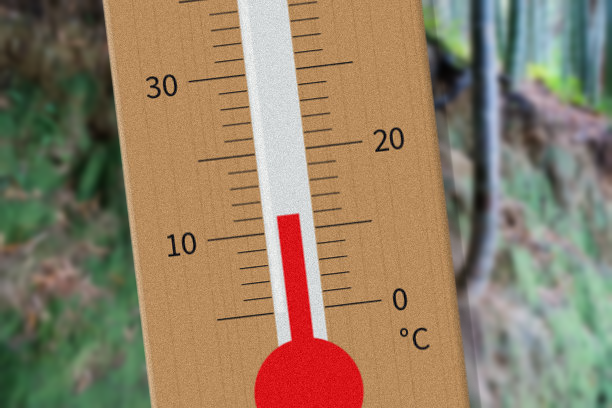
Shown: 12
